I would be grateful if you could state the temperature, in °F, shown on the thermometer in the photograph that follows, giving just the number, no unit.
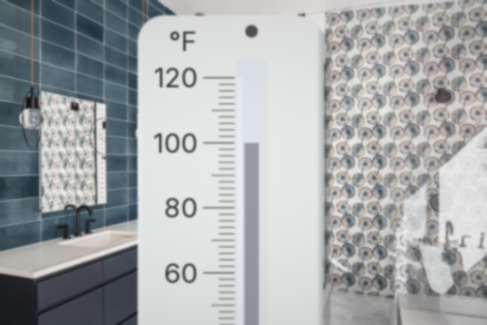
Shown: 100
